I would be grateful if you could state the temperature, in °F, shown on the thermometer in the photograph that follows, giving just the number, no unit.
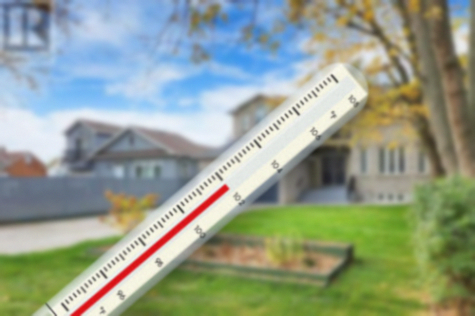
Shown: 102
